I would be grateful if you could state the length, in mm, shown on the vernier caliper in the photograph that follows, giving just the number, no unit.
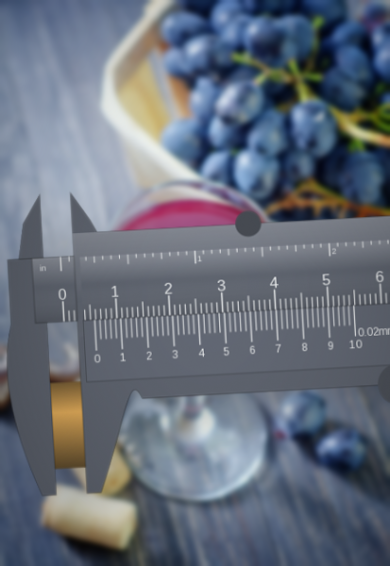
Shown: 5.8
